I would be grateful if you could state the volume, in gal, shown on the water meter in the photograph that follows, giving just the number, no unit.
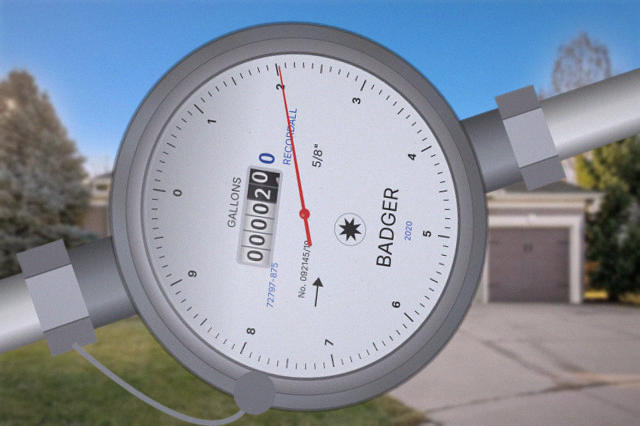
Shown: 202.0
